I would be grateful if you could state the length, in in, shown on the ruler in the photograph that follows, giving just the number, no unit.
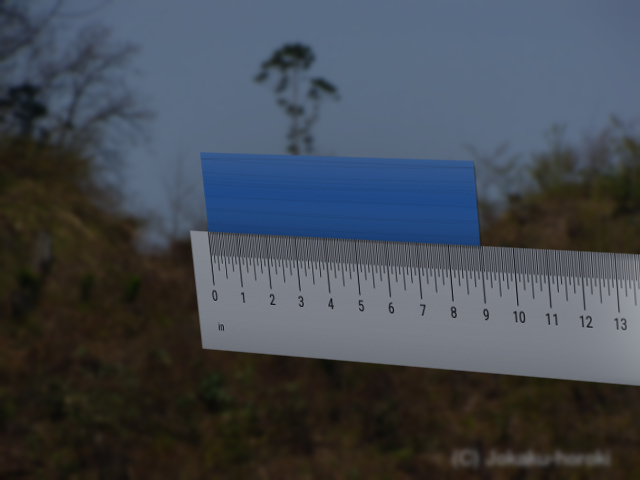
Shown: 9
